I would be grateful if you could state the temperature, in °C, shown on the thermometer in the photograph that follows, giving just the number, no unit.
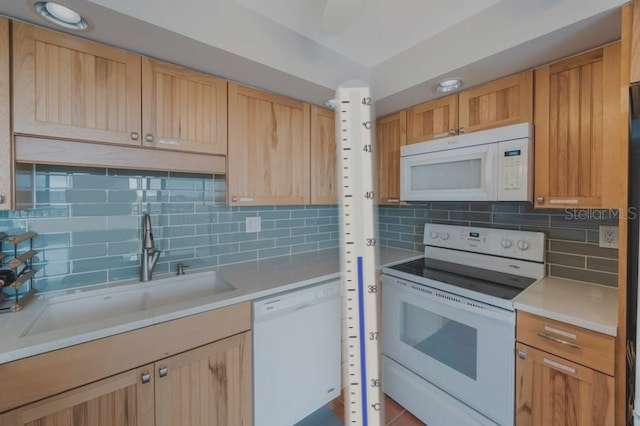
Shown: 38.7
